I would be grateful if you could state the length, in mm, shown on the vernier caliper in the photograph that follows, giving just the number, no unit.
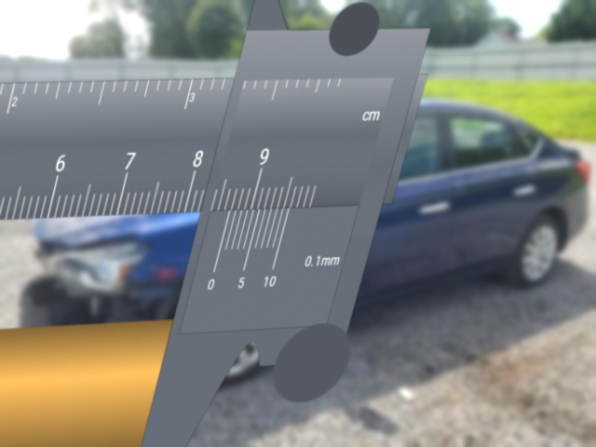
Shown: 86.8
